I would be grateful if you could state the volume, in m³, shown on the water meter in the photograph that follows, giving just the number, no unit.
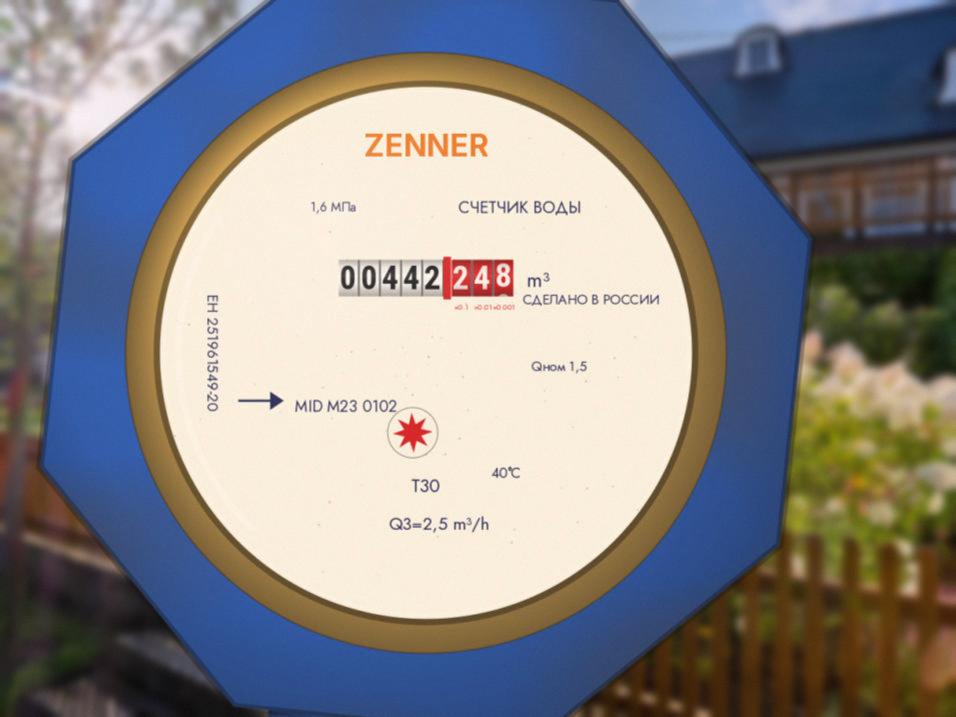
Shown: 442.248
